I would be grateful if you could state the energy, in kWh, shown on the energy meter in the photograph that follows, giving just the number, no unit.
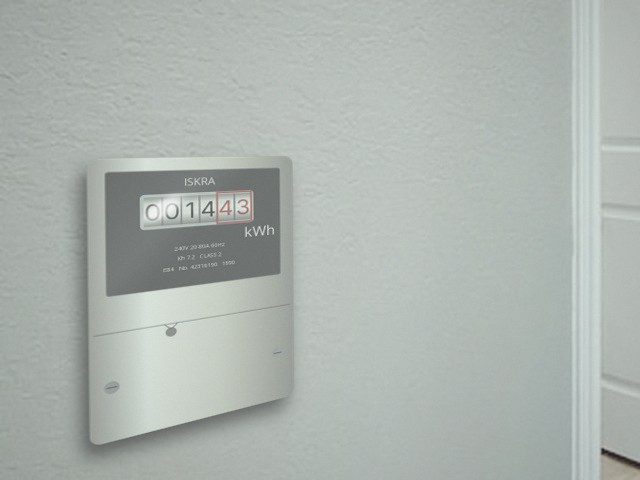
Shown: 14.43
